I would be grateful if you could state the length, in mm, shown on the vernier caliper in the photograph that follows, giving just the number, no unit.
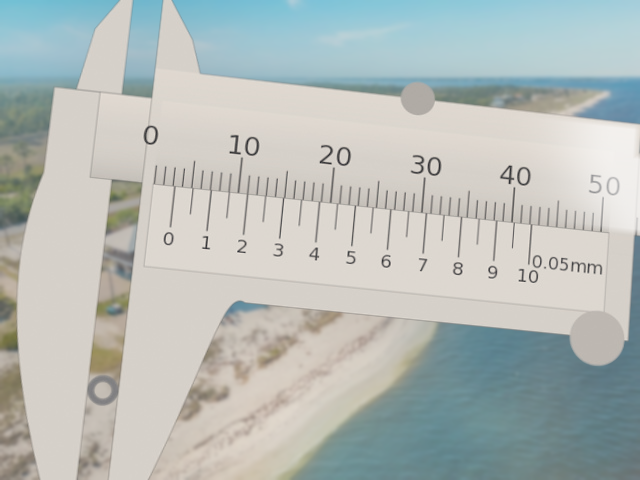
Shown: 3.2
